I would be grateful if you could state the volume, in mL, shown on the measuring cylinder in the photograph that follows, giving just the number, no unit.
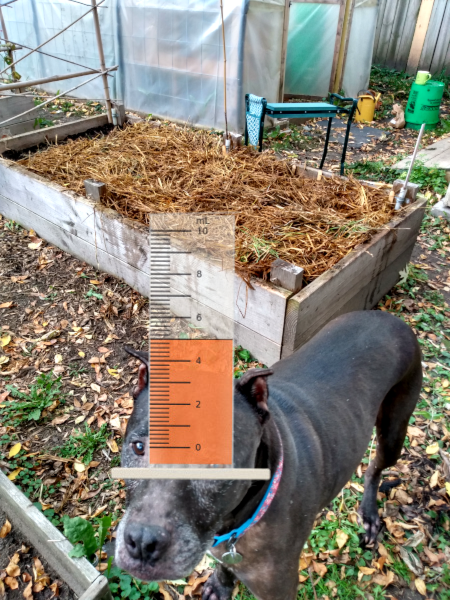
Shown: 5
